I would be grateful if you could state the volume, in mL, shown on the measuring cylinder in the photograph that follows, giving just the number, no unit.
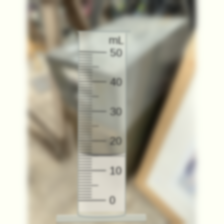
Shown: 15
